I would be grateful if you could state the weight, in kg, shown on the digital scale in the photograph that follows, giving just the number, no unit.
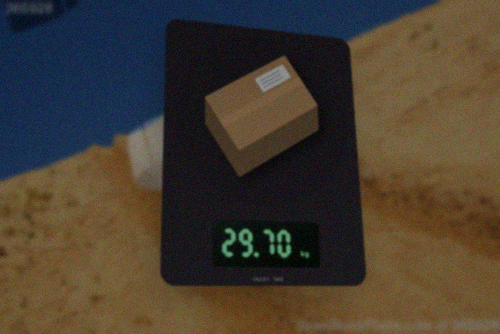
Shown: 29.70
